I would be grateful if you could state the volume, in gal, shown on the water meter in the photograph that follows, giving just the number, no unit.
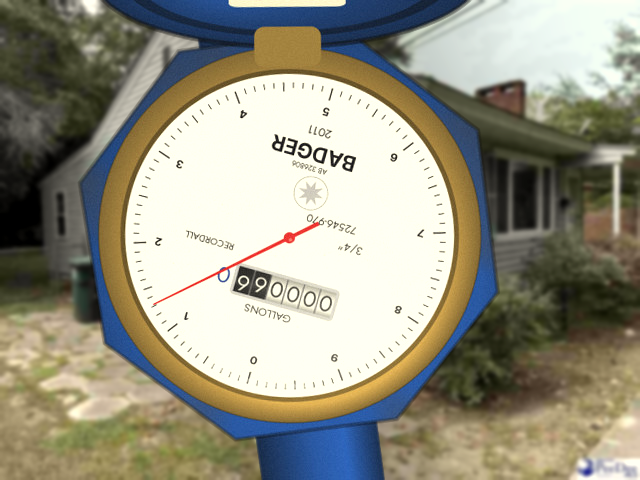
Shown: 661.3
